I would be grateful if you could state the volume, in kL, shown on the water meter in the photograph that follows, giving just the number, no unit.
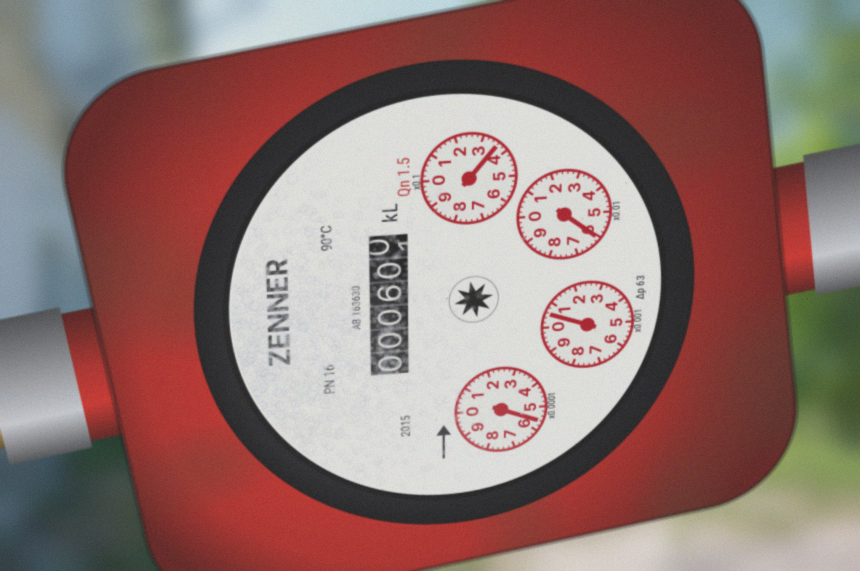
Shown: 600.3605
